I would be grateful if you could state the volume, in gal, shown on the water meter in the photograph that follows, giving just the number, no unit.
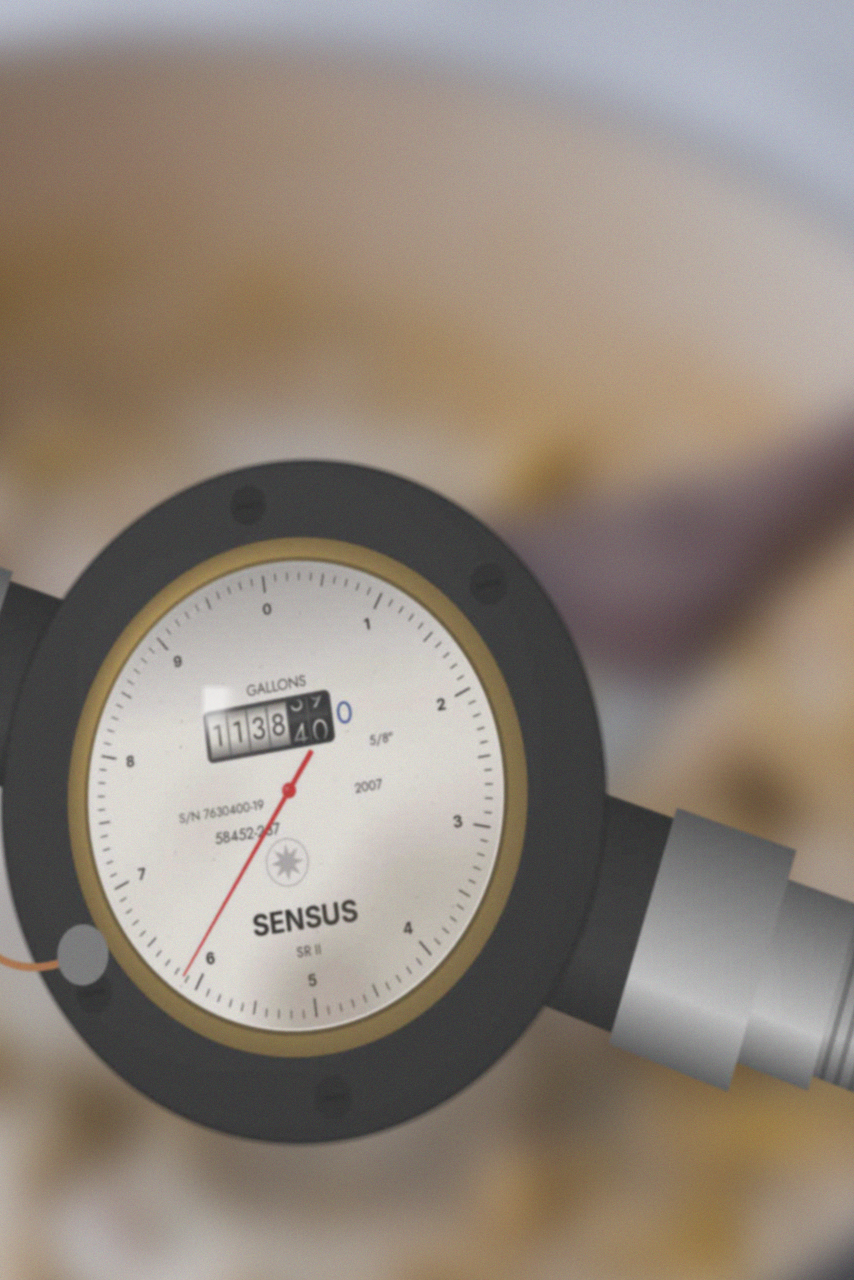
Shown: 1138396.1
